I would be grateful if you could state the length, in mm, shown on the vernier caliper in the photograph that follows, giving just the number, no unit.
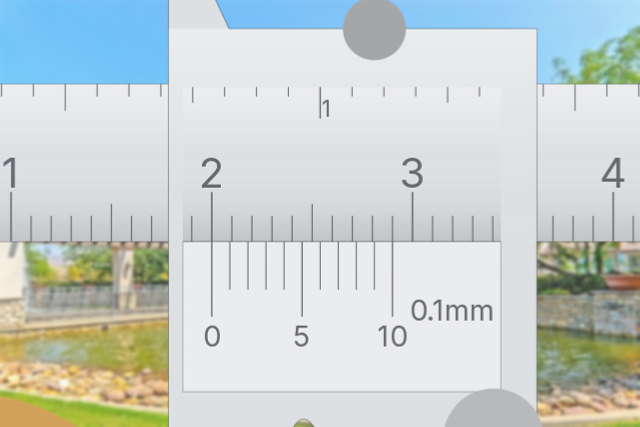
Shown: 20.0
